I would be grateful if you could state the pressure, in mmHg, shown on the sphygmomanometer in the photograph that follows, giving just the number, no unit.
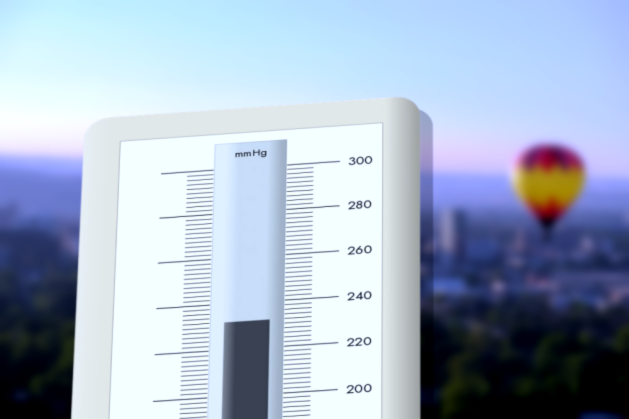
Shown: 232
